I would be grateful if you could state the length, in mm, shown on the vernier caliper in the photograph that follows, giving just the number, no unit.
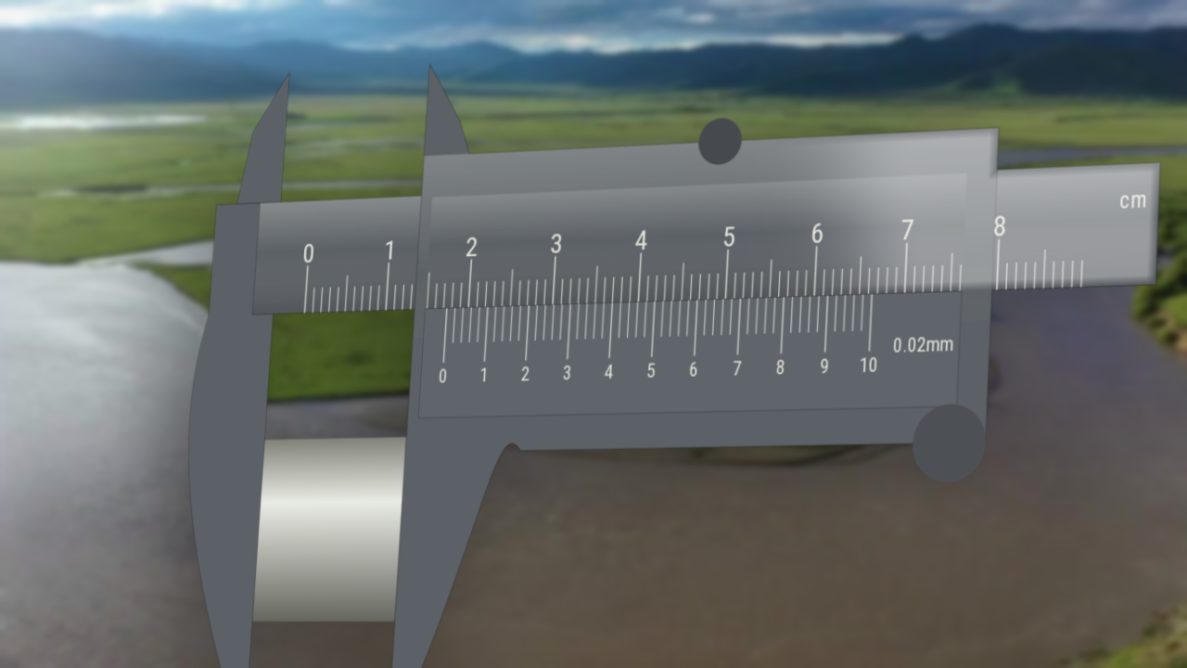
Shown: 17.4
